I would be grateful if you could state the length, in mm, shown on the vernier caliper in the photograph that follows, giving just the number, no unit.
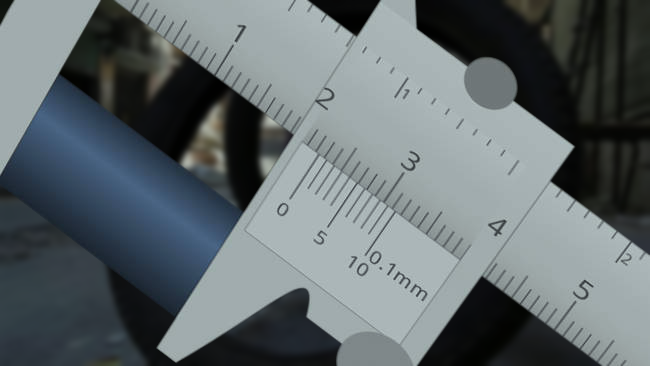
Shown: 22.4
